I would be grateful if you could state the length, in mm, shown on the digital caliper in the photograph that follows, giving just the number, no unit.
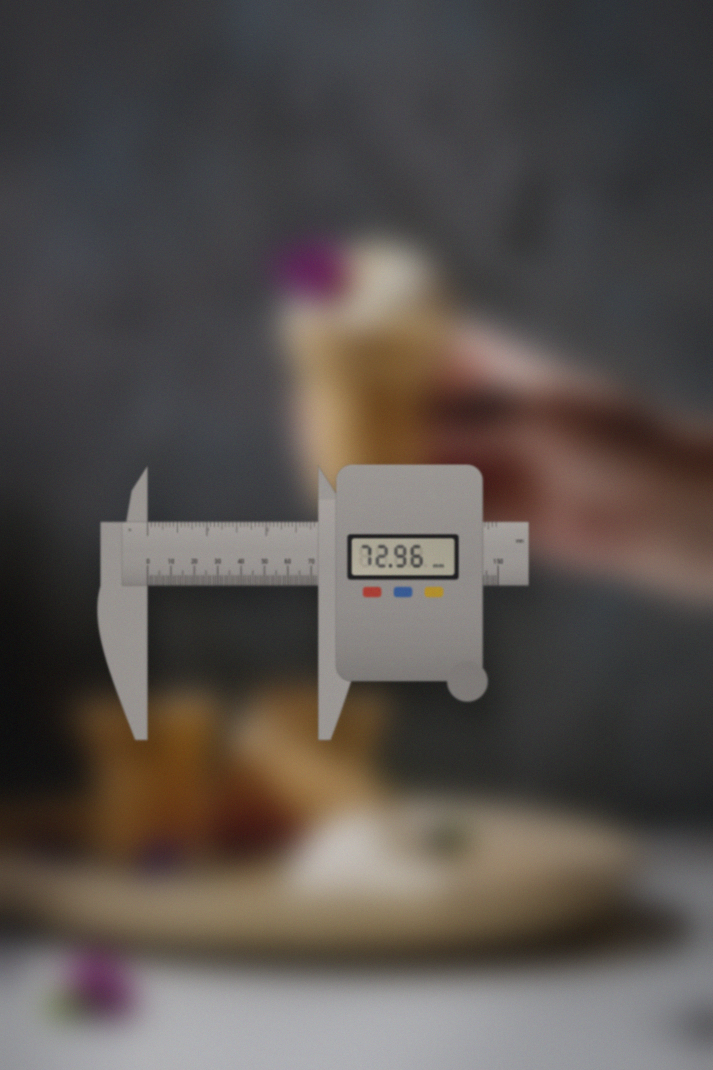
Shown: 72.96
